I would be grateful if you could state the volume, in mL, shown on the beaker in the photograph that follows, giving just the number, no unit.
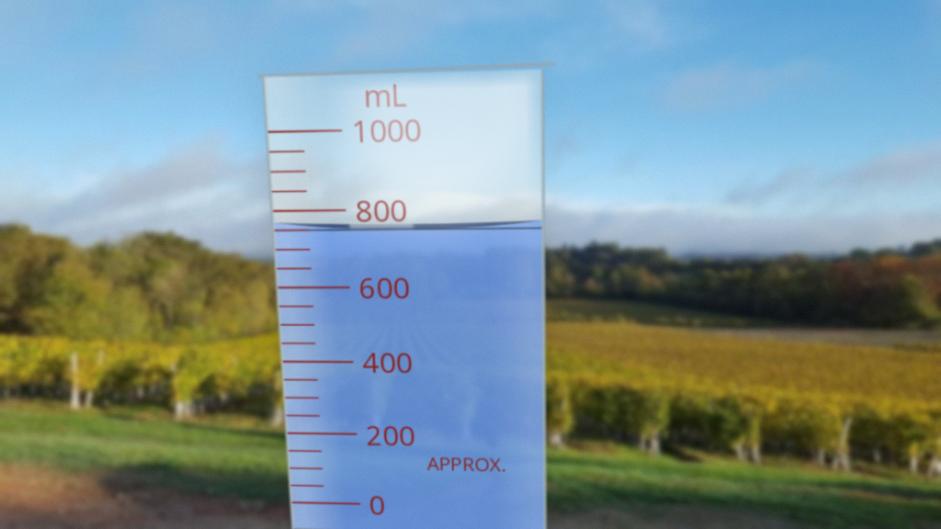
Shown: 750
